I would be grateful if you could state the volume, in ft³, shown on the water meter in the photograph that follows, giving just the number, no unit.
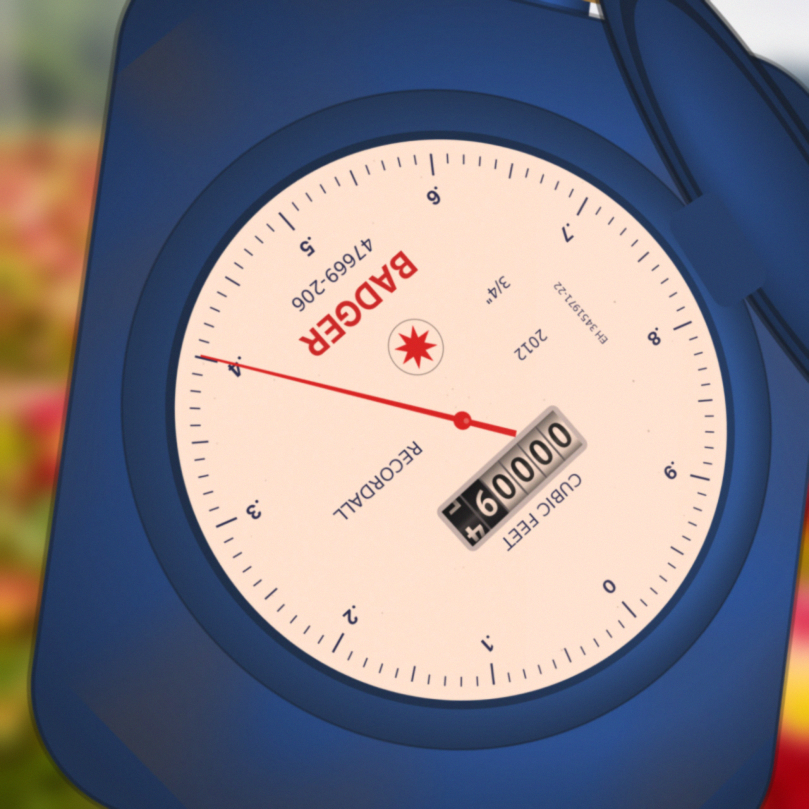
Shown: 94.40
